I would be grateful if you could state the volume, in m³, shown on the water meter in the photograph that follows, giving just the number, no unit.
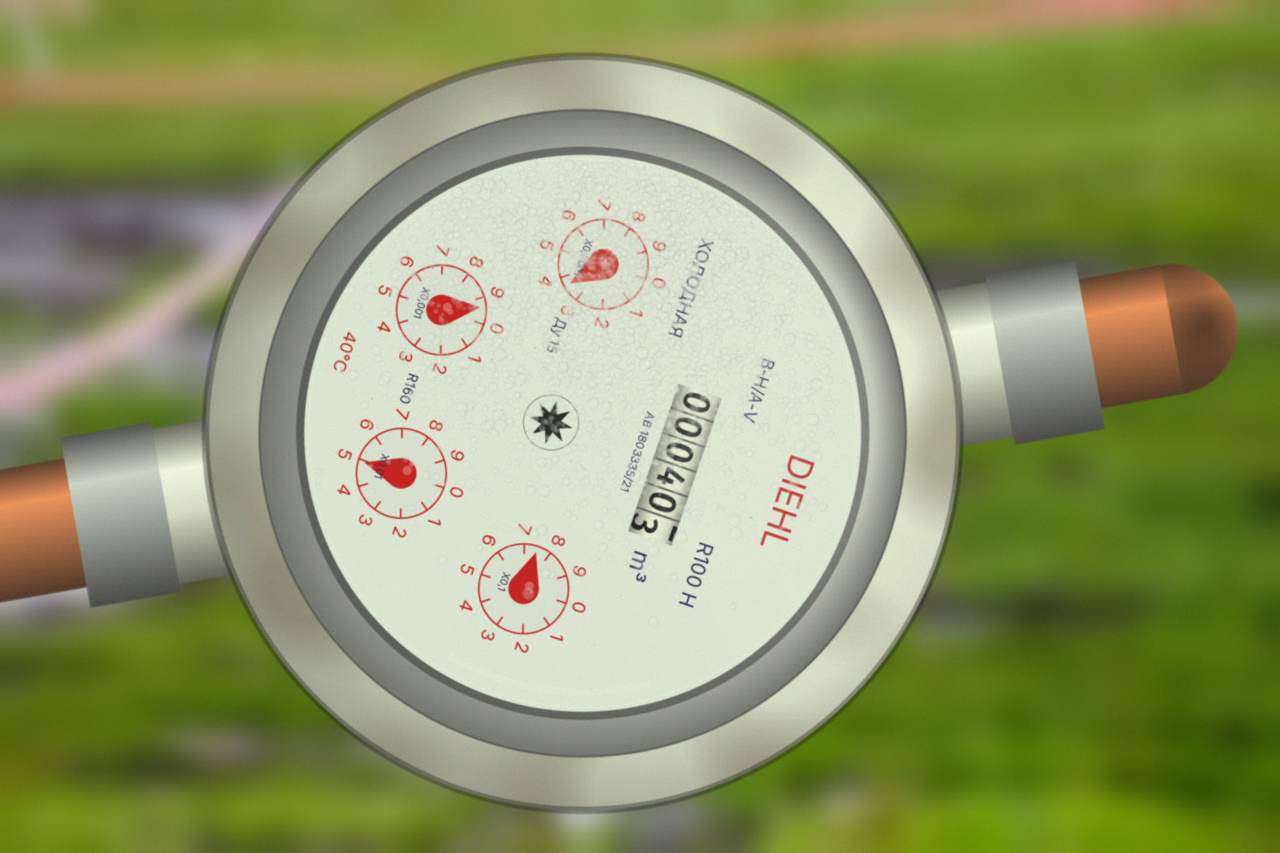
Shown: 402.7493
